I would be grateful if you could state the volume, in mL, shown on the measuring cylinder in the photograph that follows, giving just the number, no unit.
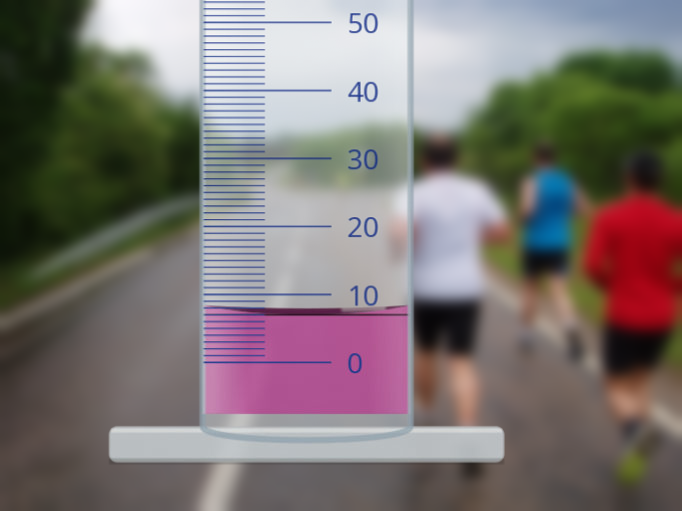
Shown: 7
